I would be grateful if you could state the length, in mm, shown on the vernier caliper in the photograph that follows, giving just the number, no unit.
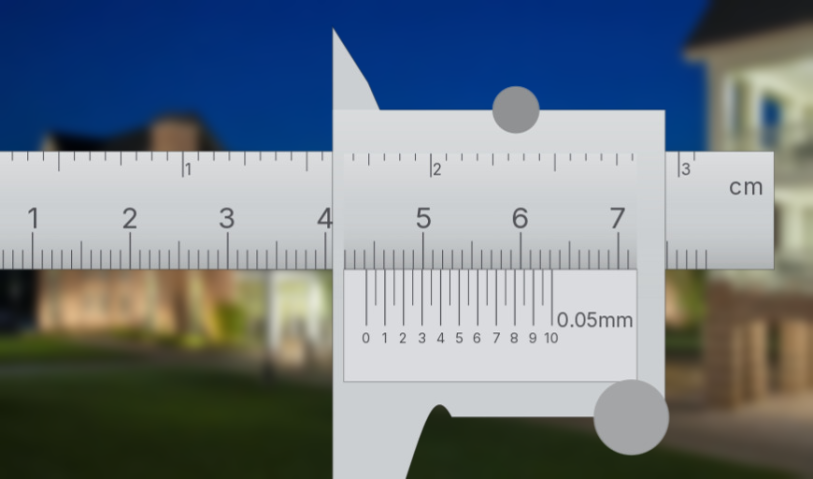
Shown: 44.2
